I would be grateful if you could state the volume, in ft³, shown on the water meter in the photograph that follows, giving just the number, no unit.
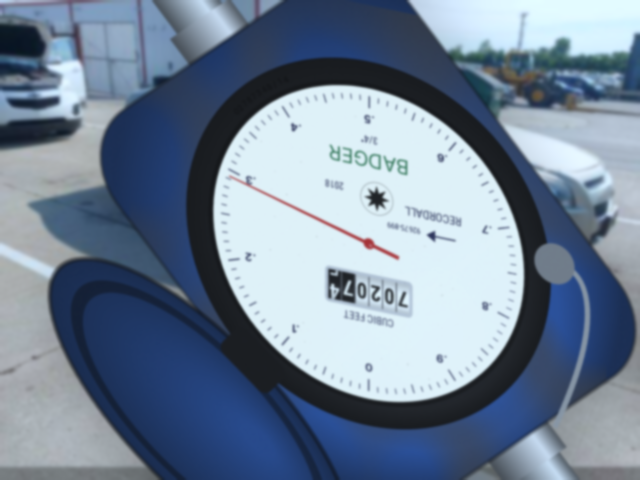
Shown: 702074.29
